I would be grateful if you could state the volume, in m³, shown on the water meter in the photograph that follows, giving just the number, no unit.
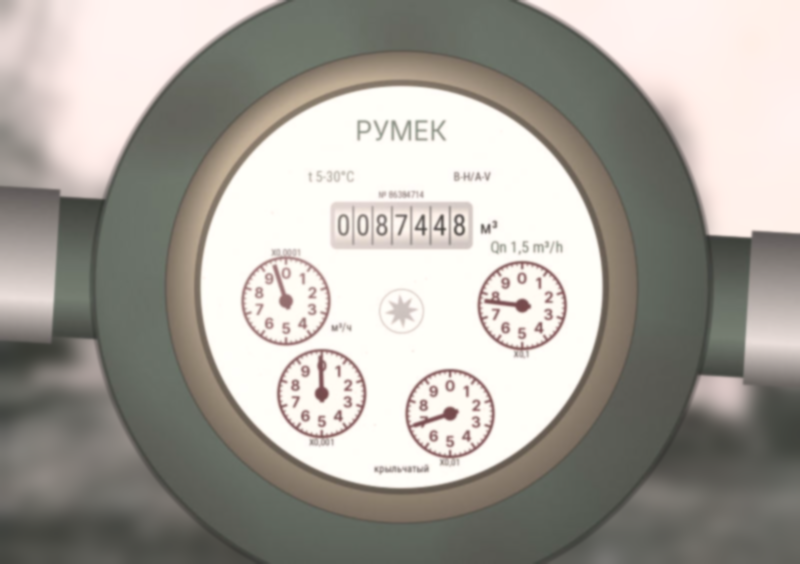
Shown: 87448.7699
